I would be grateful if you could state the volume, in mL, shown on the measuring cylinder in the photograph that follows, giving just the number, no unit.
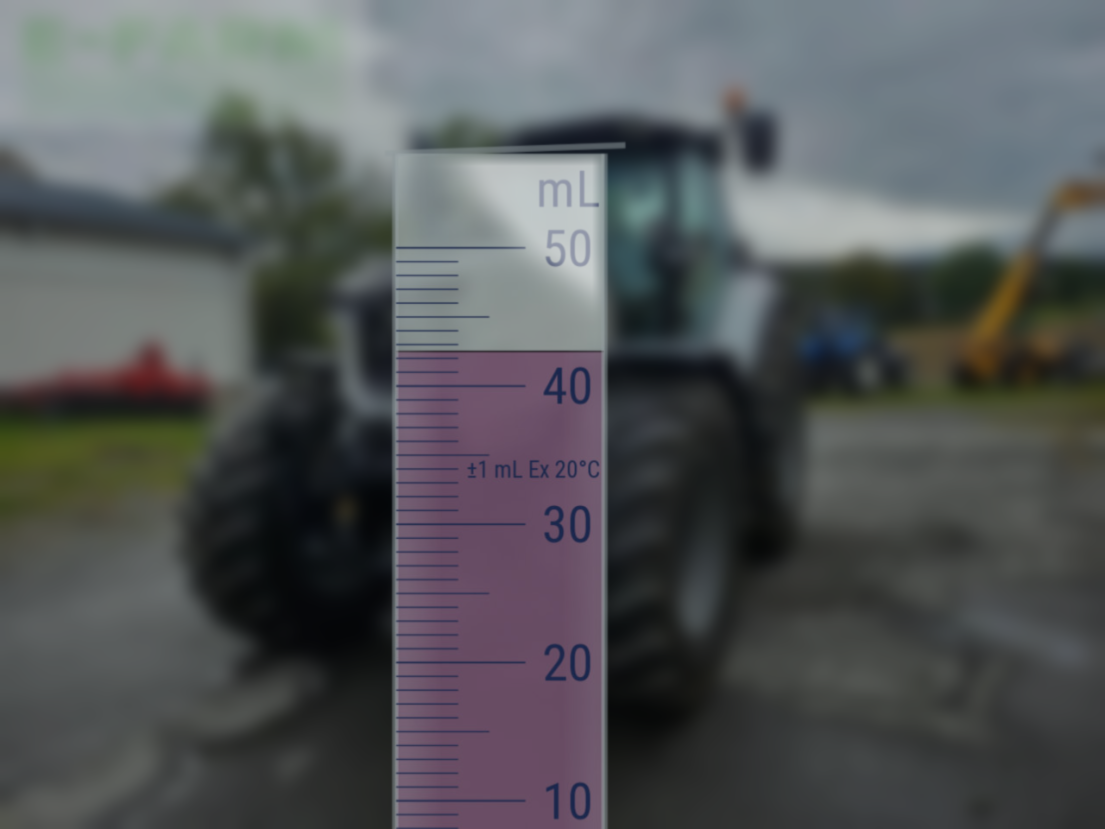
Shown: 42.5
